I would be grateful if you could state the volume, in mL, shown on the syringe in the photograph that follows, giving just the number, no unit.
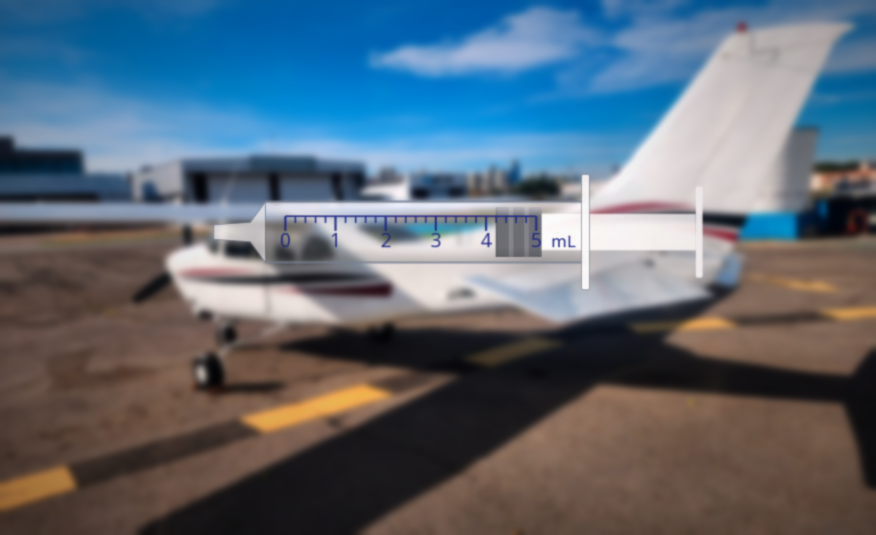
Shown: 4.2
